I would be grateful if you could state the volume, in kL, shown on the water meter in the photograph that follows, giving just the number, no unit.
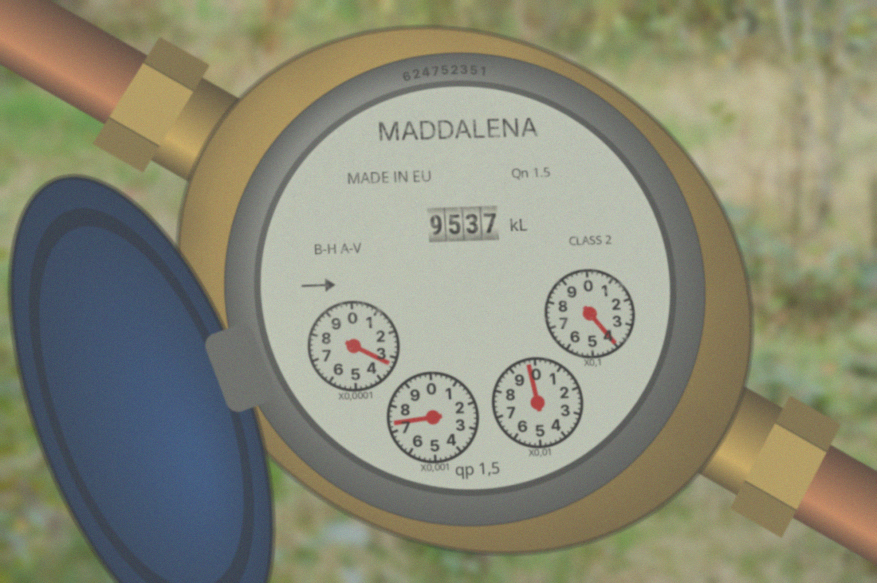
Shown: 9537.3973
